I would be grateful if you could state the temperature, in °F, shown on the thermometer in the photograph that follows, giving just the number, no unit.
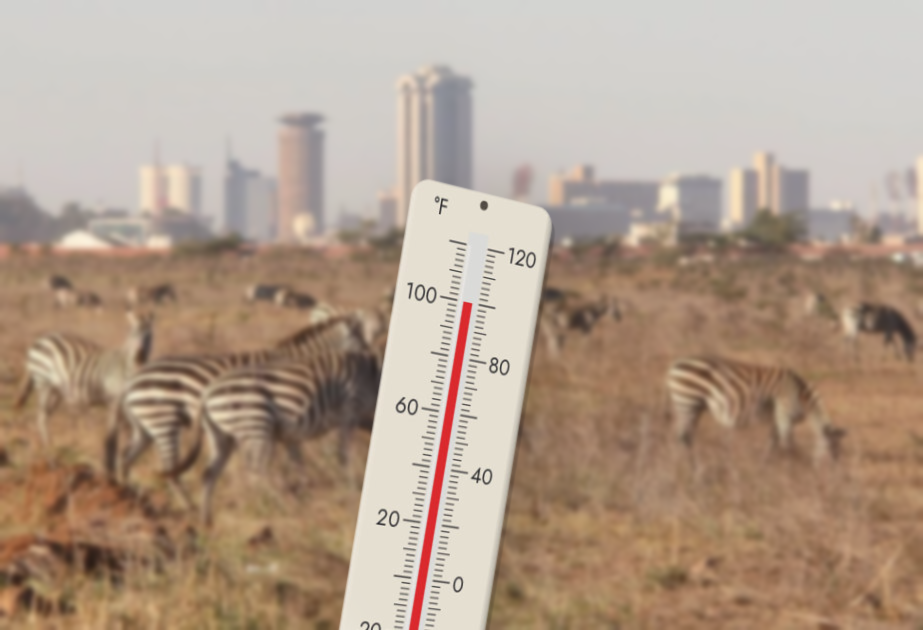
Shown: 100
